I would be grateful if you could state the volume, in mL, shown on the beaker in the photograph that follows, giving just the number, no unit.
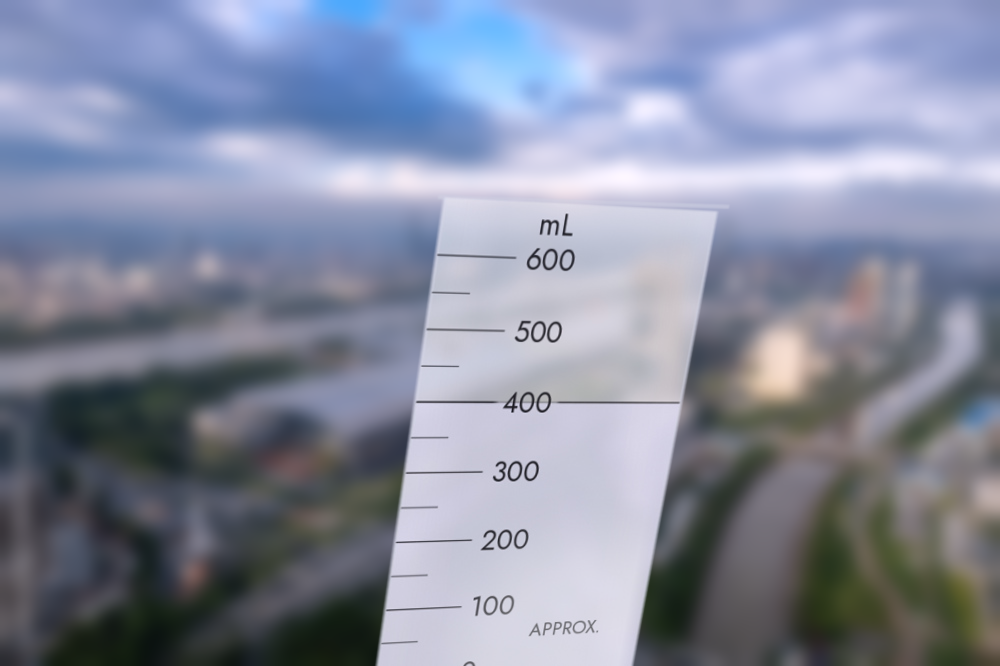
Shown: 400
